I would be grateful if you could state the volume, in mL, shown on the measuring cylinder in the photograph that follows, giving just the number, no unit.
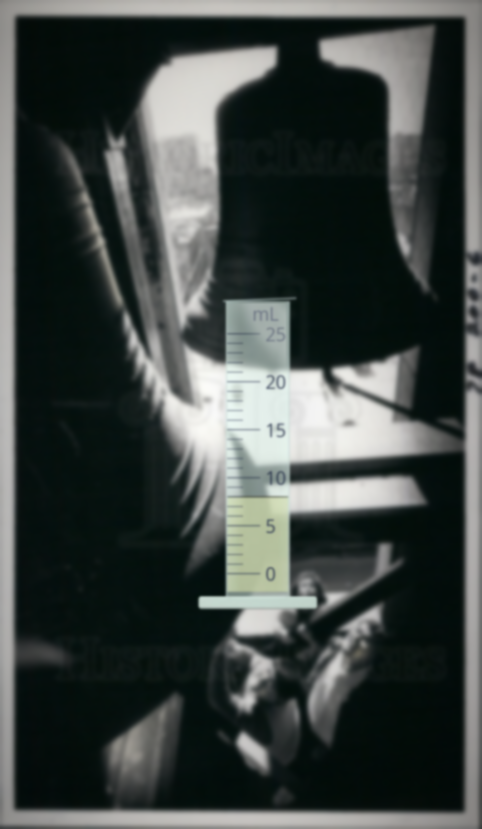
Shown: 8
